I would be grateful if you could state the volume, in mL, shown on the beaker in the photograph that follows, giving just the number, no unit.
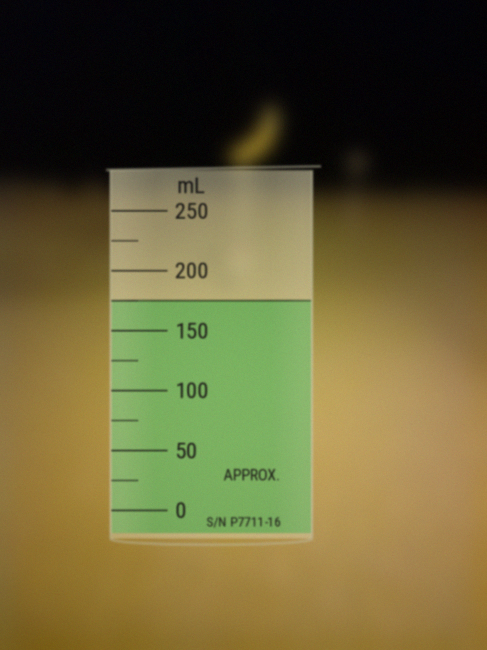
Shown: 175
